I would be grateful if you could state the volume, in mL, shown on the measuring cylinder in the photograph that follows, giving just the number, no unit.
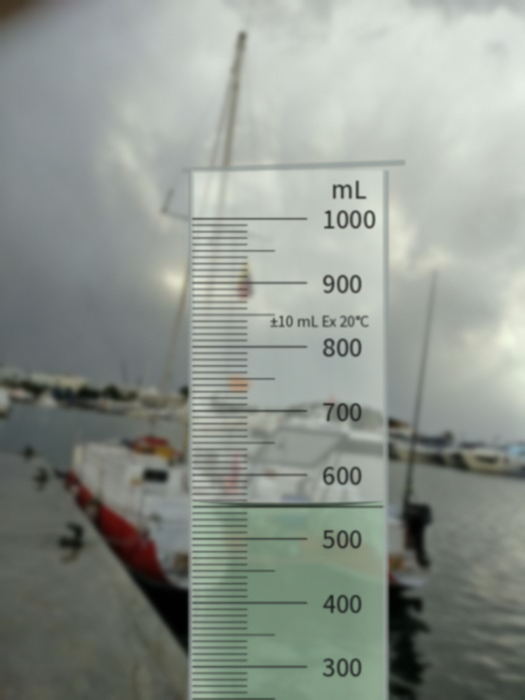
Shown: 550
